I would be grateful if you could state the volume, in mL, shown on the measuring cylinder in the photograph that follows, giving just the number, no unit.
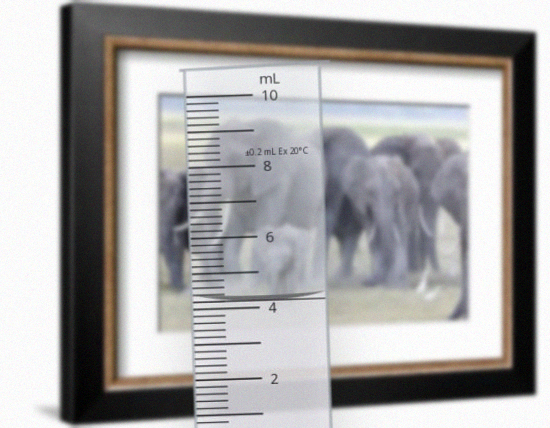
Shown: 4.2
